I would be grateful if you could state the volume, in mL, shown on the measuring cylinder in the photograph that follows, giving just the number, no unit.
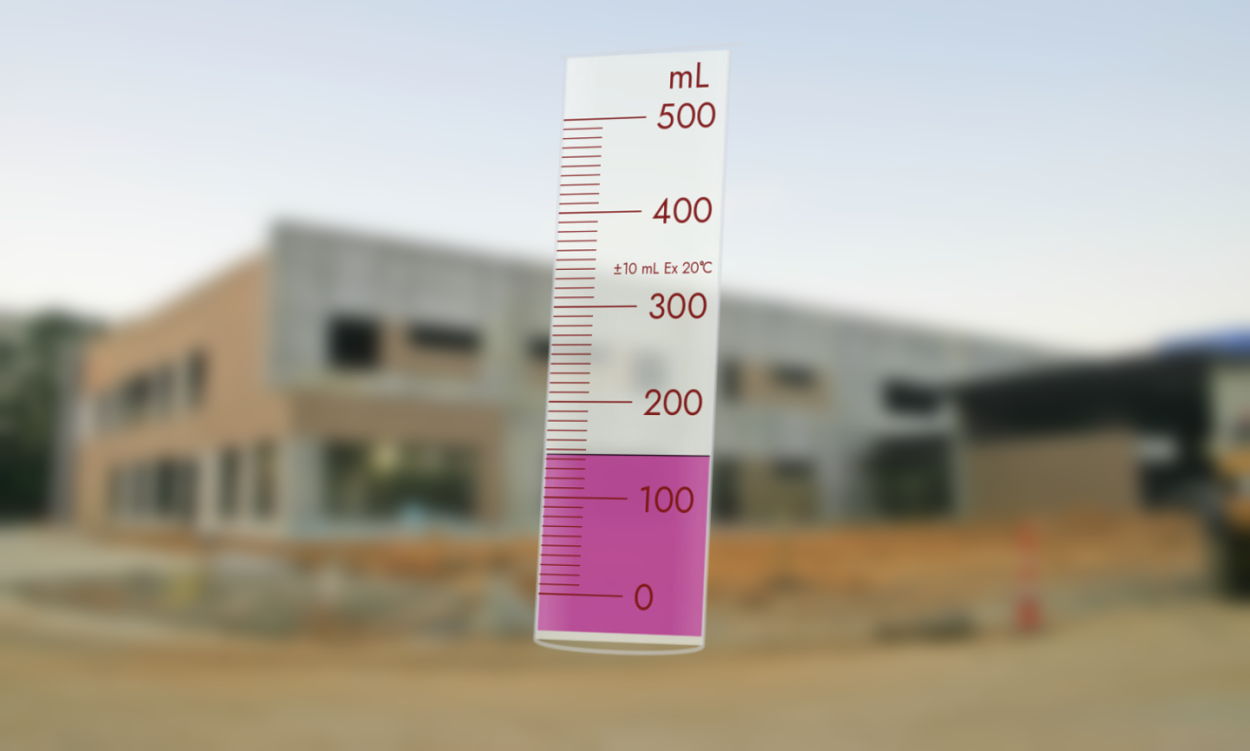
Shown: 145
